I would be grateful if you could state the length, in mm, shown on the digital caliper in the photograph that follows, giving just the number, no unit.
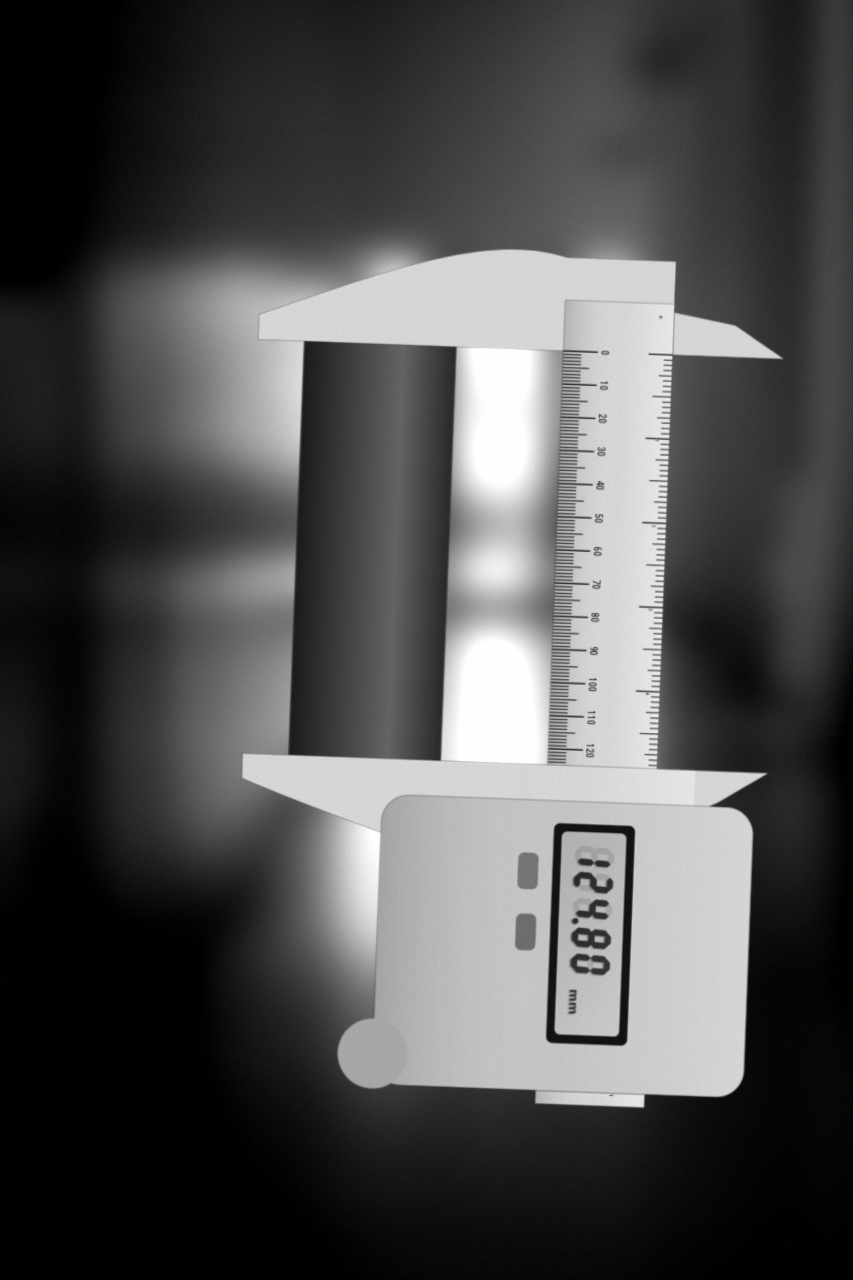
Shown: 124.80
